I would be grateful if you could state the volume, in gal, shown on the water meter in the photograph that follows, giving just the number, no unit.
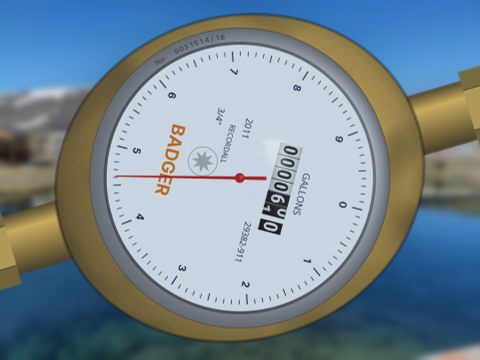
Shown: 604.6
